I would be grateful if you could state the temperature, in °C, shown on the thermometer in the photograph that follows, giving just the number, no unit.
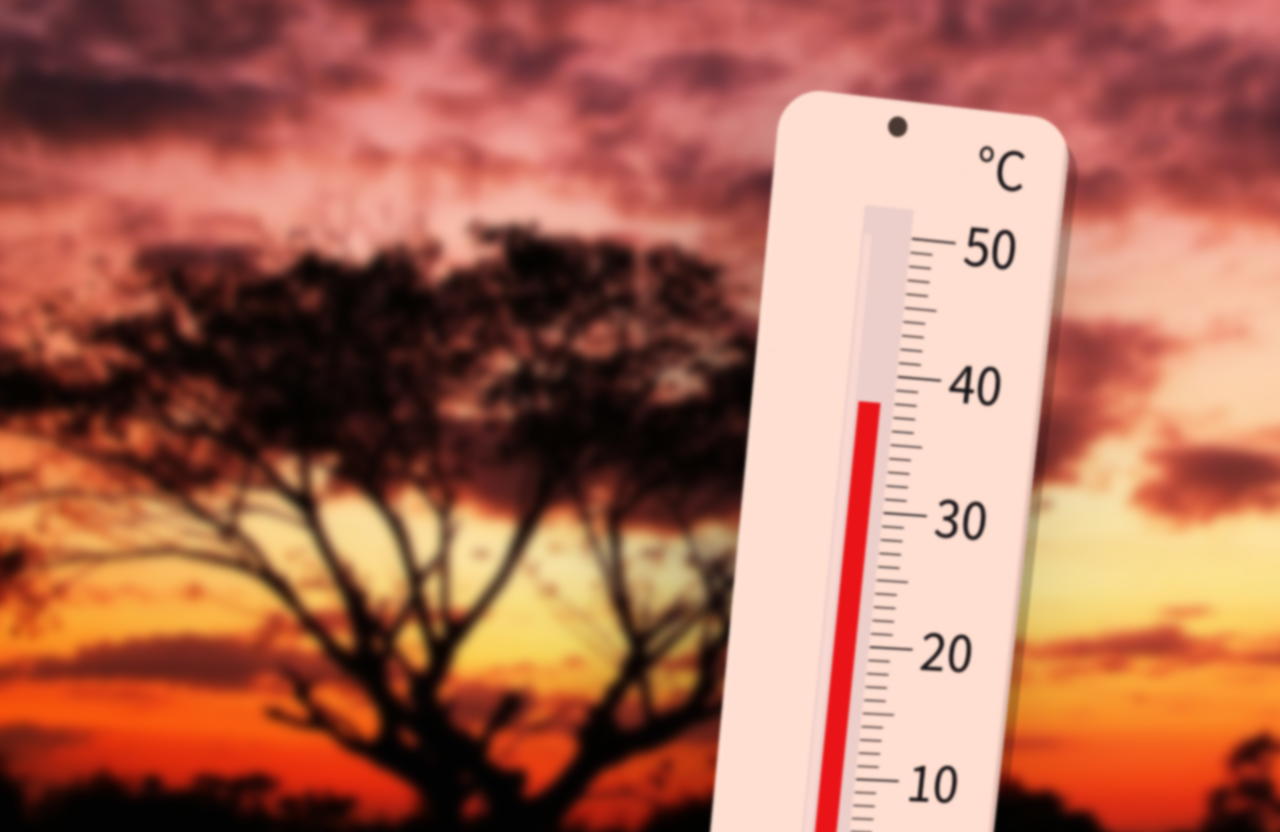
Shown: 38
